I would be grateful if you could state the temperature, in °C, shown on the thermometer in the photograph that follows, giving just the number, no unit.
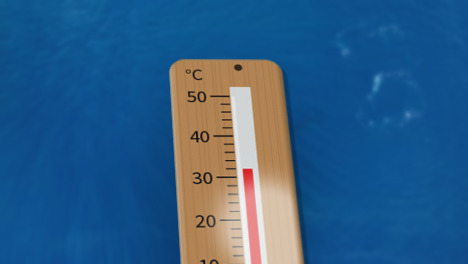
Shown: 32
